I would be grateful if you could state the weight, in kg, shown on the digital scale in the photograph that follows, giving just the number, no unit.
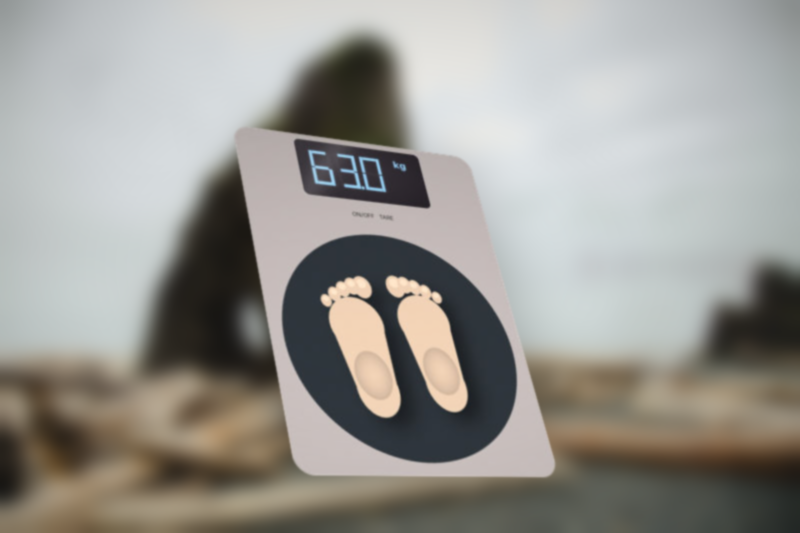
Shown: 63.0
